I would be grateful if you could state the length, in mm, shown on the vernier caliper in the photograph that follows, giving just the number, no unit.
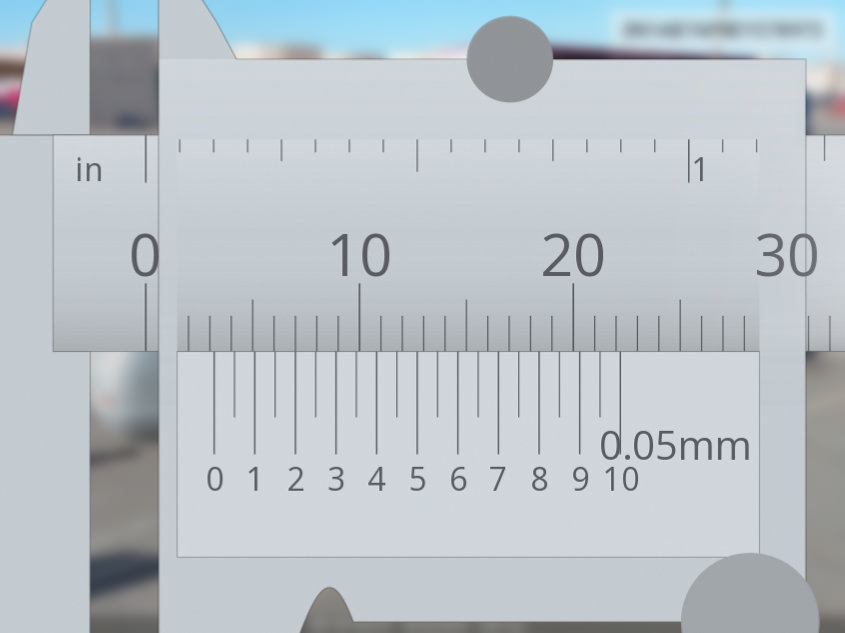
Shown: 3.2
